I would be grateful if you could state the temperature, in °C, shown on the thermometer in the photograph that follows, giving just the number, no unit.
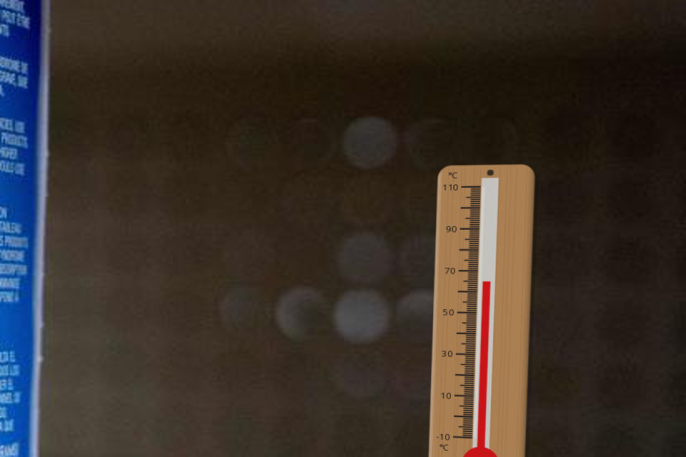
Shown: 65
